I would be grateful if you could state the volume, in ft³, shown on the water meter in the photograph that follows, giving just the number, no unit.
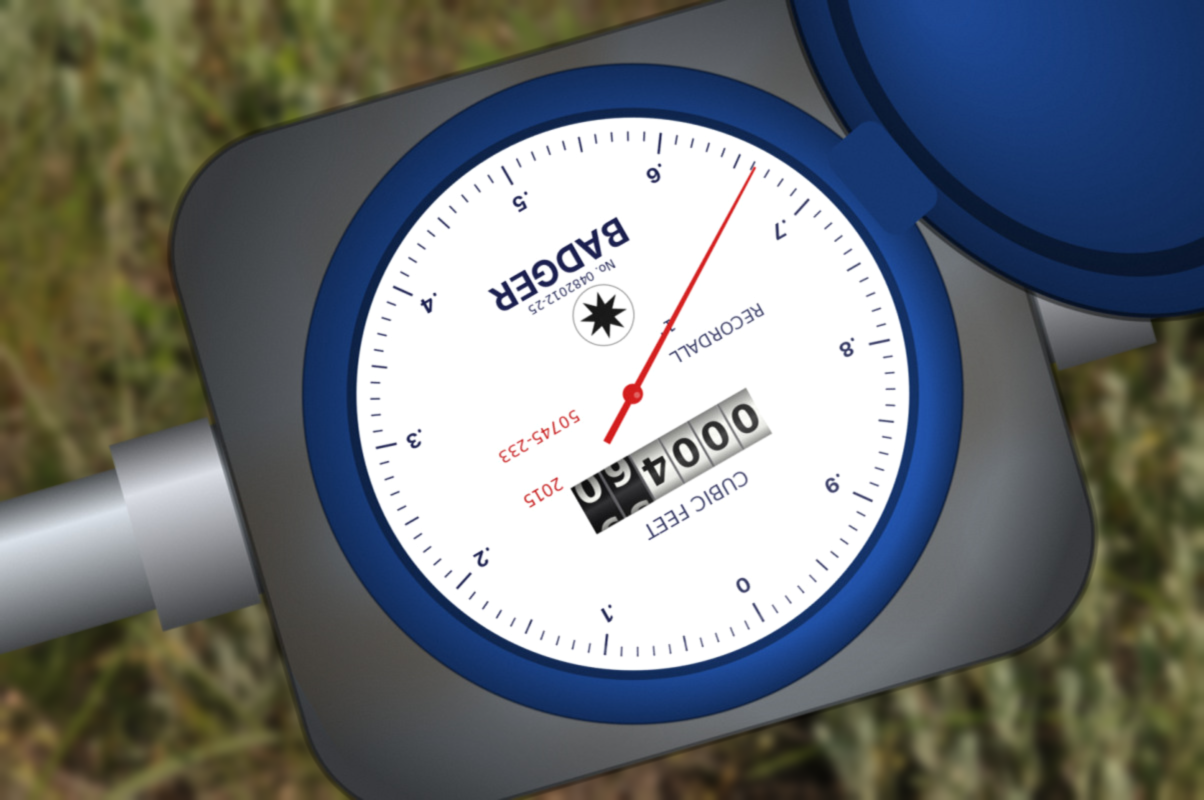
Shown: 459.66
